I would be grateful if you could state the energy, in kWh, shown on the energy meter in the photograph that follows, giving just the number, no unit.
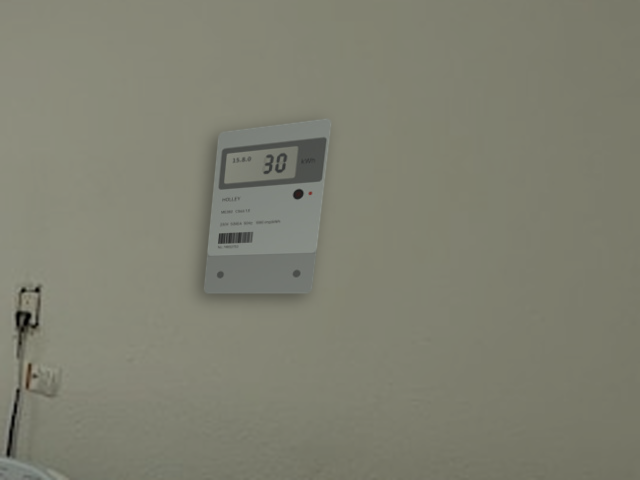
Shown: 30
